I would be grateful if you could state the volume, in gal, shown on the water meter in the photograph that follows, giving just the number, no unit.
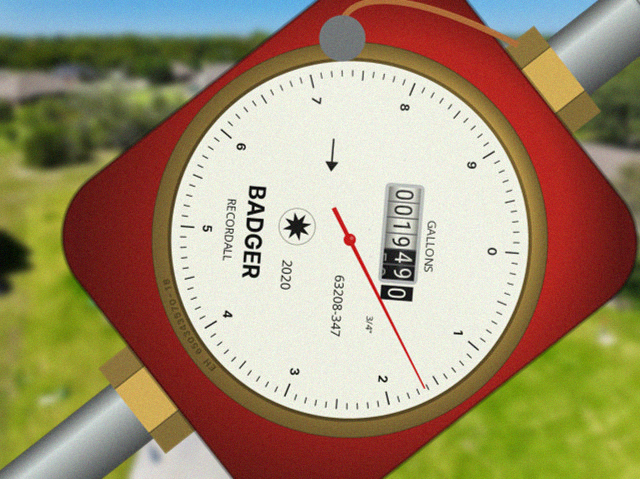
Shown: 19491.6
